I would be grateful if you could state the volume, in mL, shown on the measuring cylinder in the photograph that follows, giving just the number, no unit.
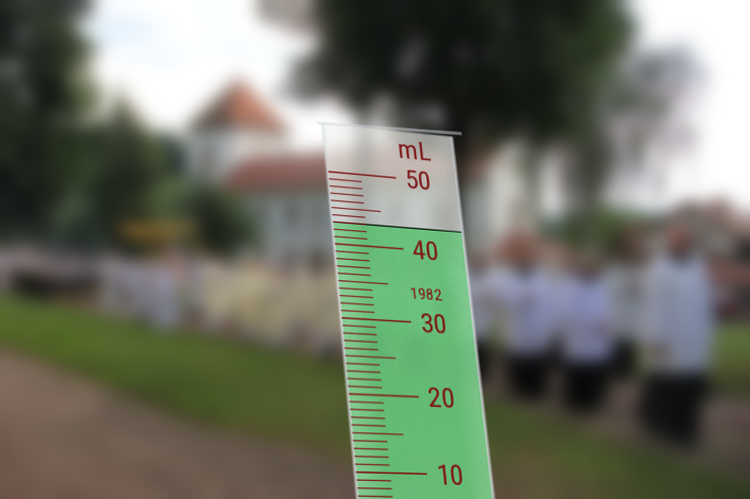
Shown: 43
